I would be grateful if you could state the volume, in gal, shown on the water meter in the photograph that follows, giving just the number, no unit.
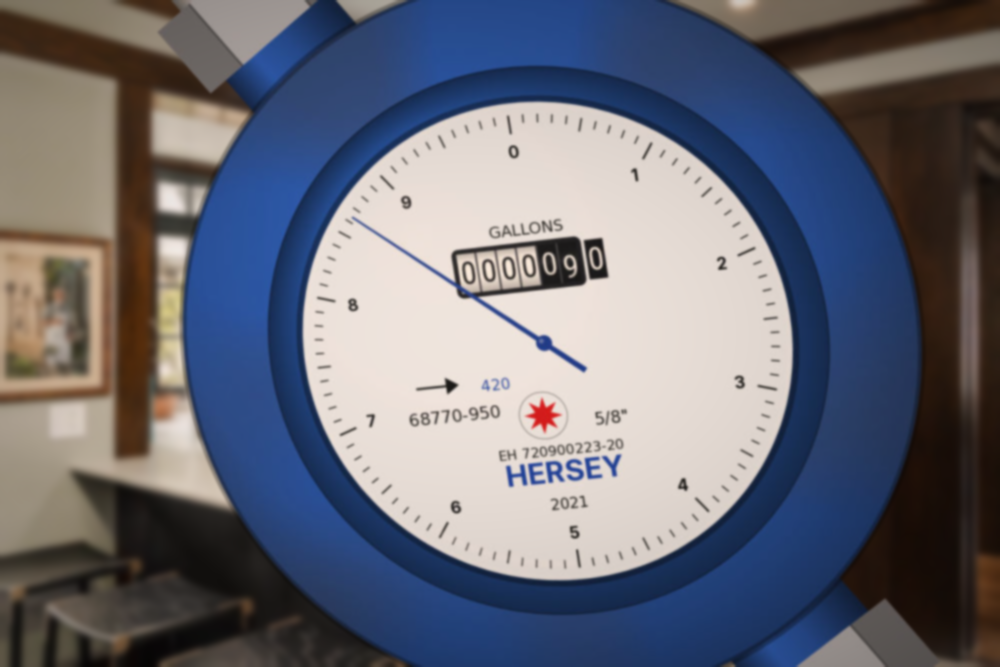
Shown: 88.6
